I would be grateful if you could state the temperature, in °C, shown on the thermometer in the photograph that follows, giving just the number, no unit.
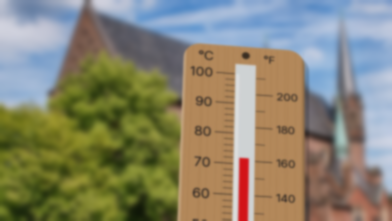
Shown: 72
